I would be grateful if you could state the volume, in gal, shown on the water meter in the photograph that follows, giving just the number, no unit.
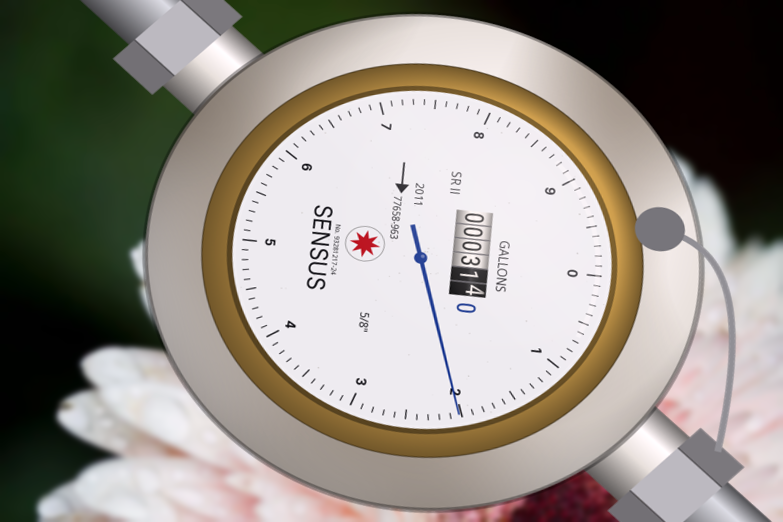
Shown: 3142.0
